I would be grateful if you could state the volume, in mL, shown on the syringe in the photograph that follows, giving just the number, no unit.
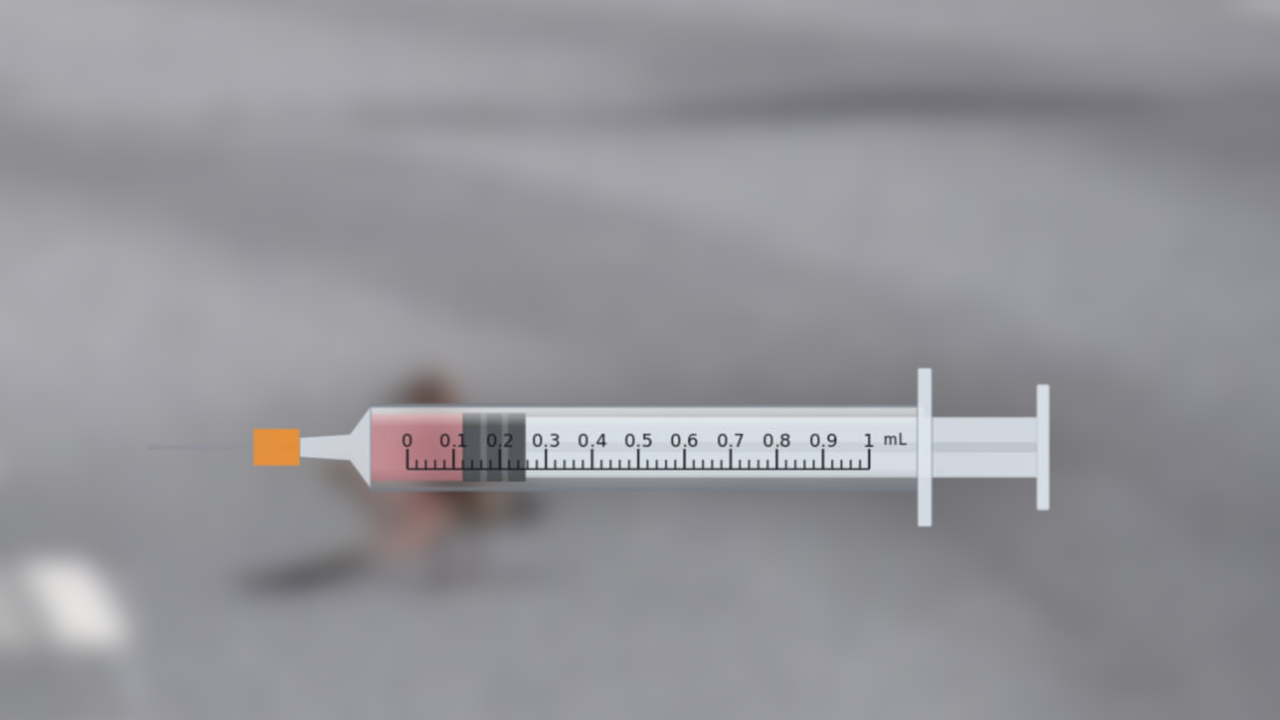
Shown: 0.12
